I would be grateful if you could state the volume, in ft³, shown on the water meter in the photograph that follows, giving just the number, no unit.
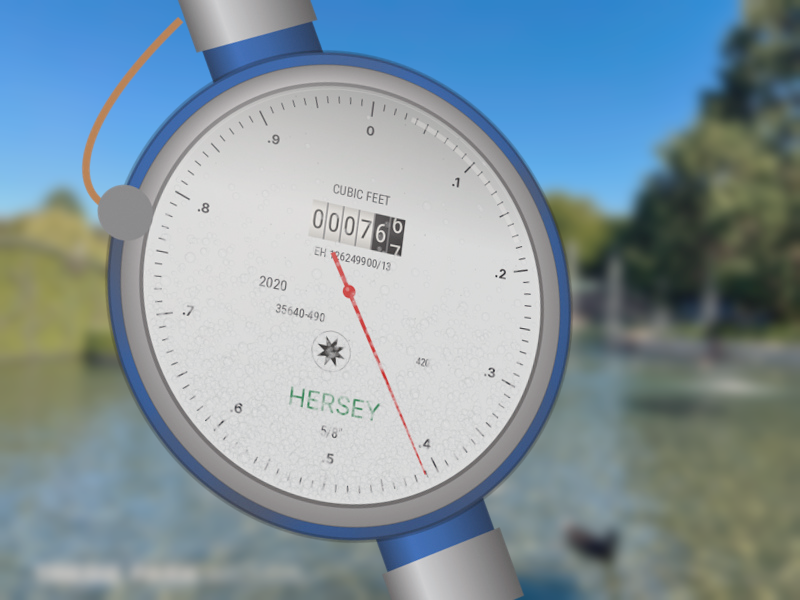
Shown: 766.41
